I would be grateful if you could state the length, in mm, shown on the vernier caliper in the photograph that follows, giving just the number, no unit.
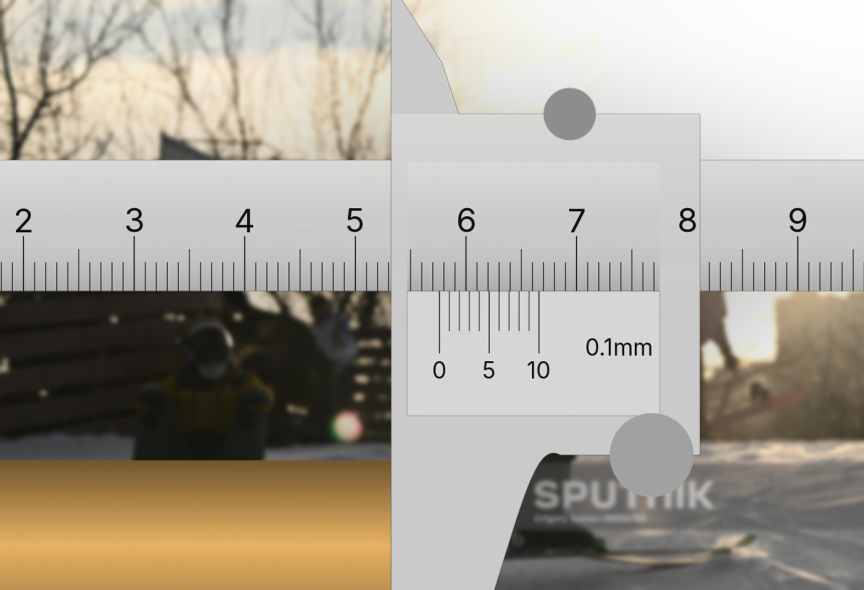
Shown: 57.6
